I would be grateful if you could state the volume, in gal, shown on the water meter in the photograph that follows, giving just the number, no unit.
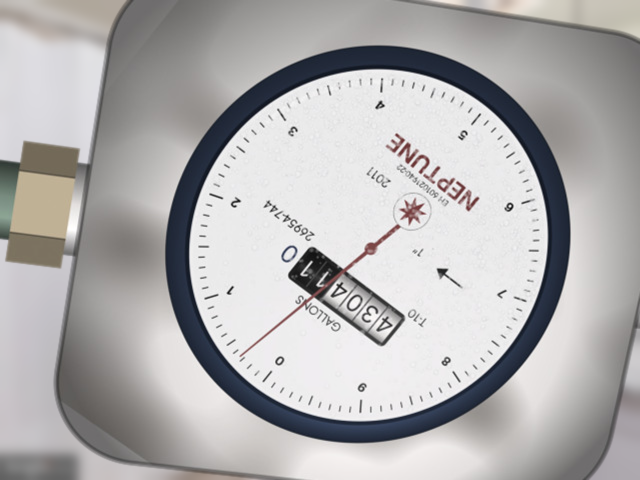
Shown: 4304110.3
